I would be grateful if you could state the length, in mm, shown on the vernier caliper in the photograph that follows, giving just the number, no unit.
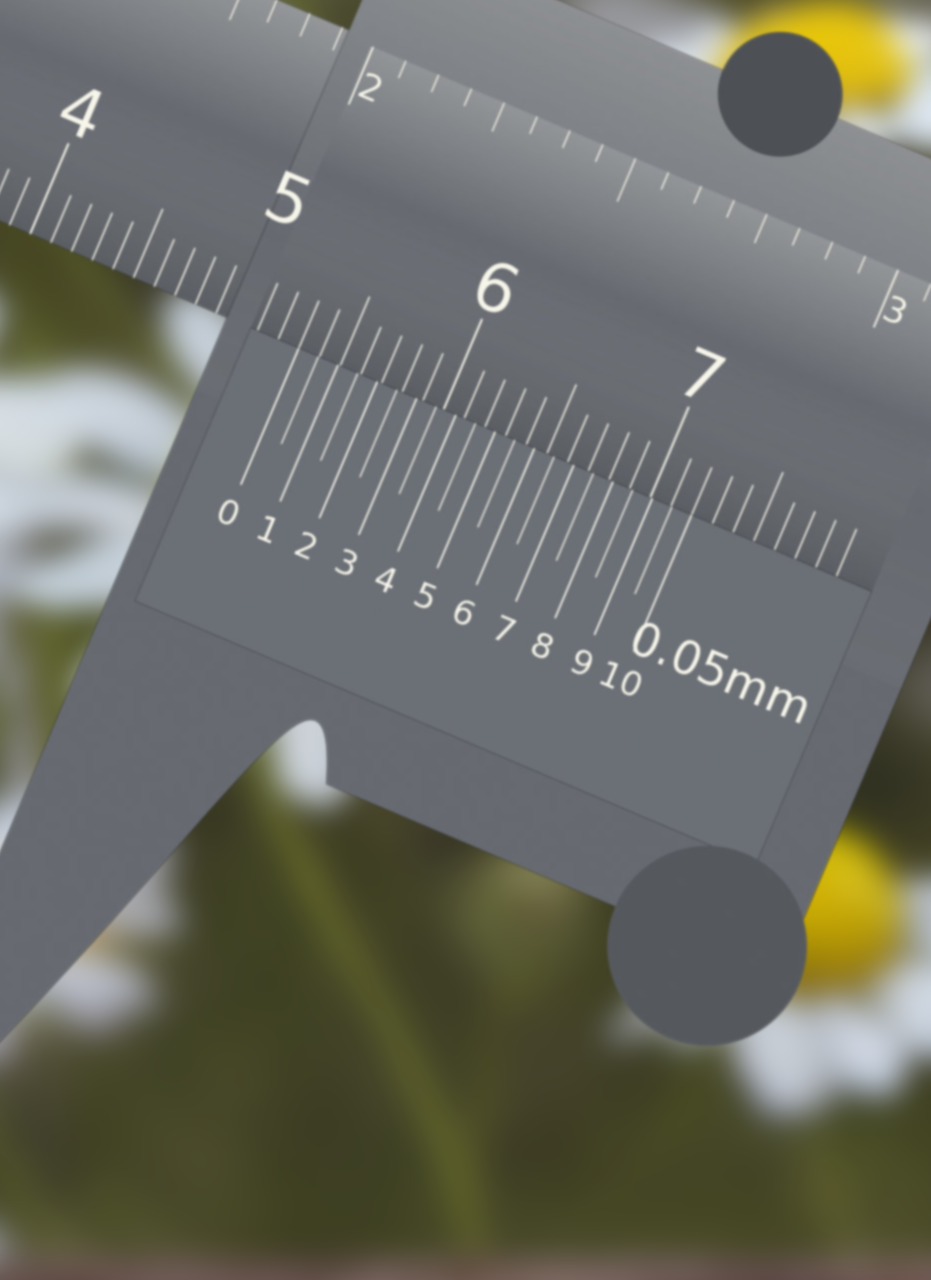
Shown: 53.0
